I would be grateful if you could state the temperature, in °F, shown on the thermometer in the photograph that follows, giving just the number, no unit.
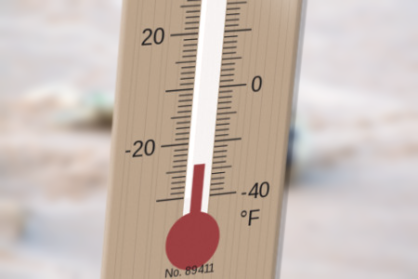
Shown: -28
